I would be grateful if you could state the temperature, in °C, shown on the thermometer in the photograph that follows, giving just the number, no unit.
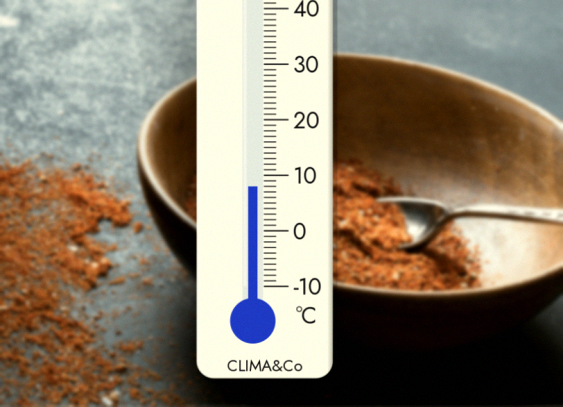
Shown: 8
